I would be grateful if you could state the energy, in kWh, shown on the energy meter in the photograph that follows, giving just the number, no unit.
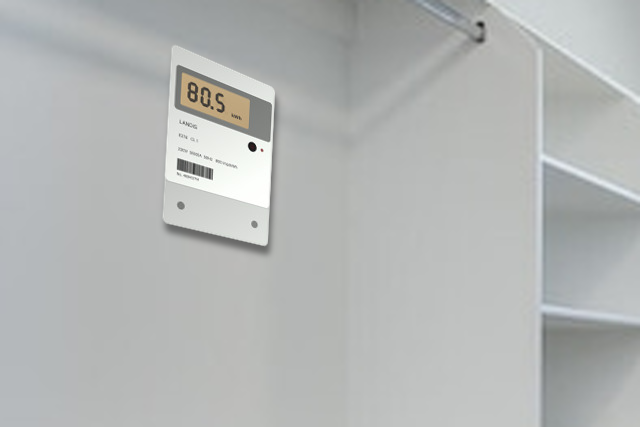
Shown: 80.5
